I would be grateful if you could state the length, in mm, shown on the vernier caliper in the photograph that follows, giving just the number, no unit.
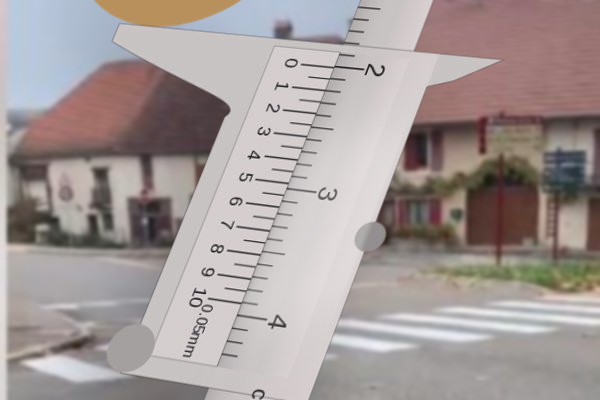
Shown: 20.1
